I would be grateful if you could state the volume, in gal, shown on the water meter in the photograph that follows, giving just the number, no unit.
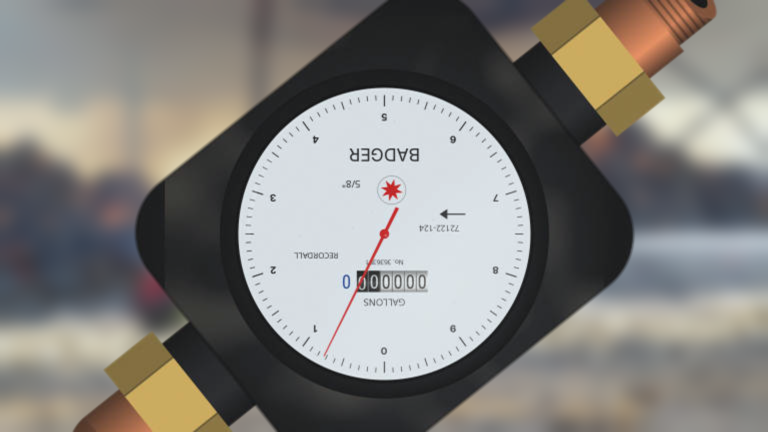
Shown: 0.7
